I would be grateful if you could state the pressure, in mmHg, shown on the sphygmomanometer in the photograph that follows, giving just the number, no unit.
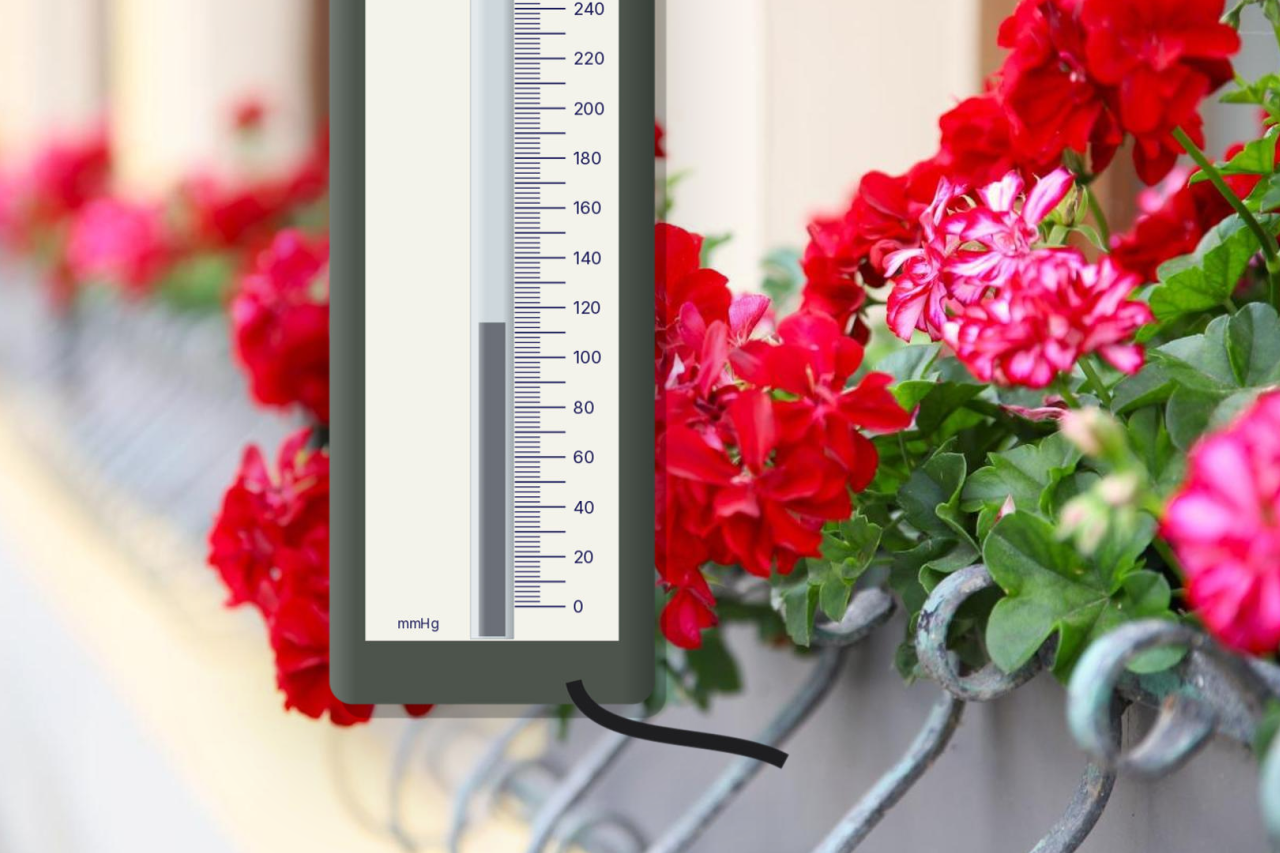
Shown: 114
